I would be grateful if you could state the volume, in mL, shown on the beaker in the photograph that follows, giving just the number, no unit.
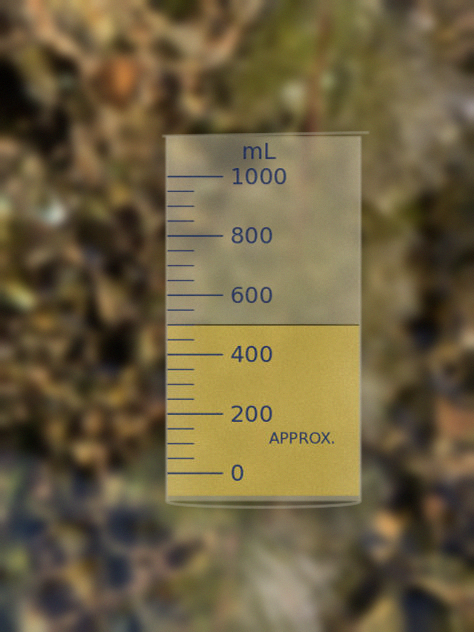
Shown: 500
